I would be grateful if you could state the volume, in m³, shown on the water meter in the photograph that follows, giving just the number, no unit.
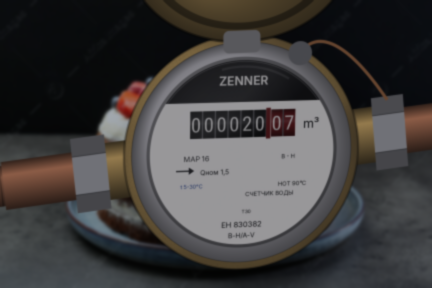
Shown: 20.07
